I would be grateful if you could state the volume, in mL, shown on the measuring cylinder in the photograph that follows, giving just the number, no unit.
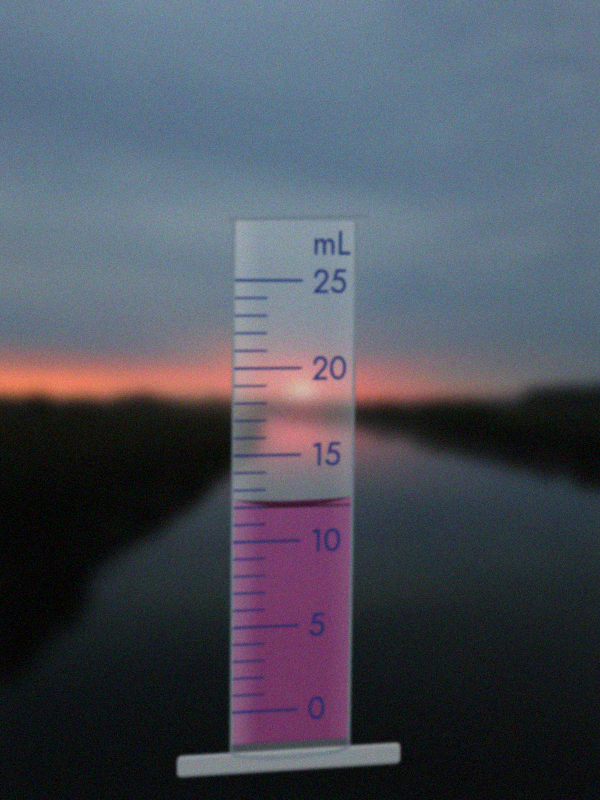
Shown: 12
